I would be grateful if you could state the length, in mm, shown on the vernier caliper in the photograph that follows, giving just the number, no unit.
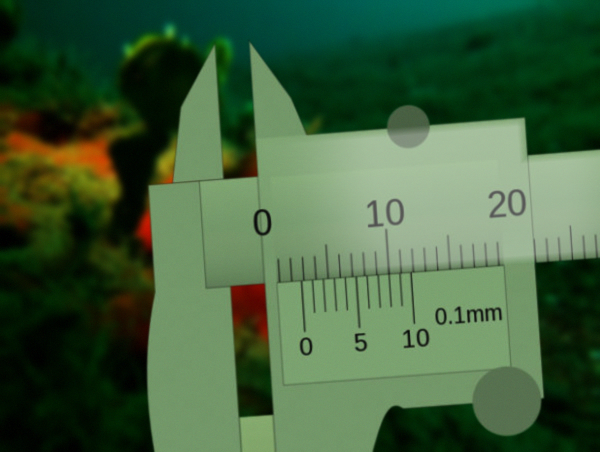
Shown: 2.8
